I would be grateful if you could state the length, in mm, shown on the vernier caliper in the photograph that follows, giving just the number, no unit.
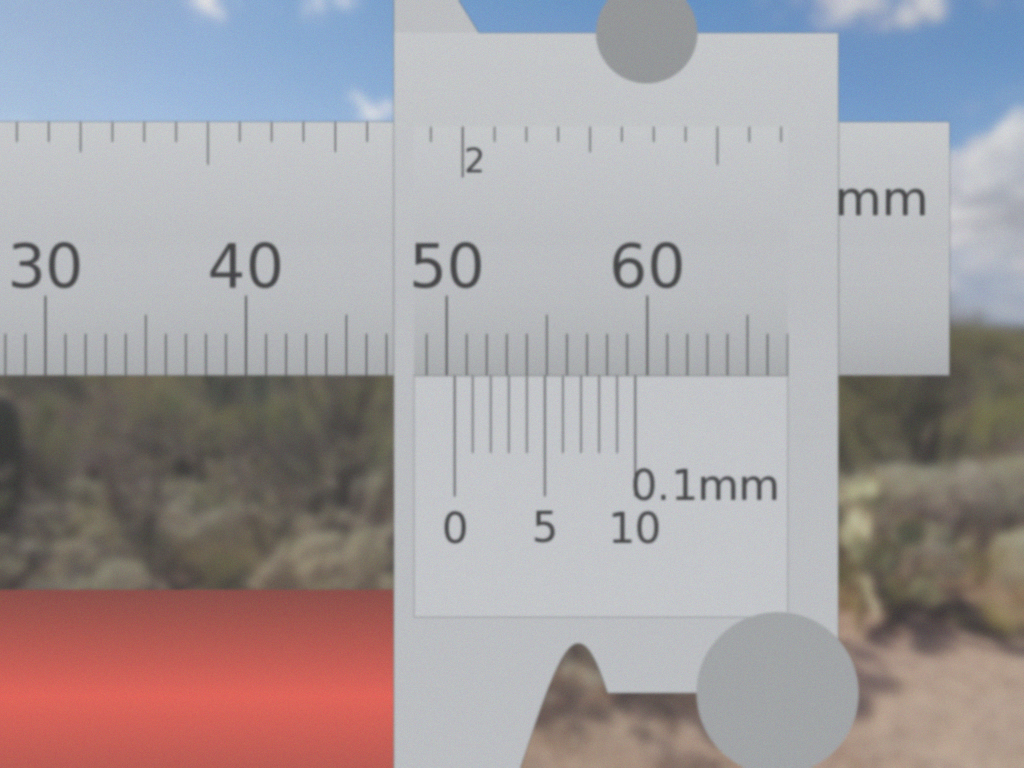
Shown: 50.4
